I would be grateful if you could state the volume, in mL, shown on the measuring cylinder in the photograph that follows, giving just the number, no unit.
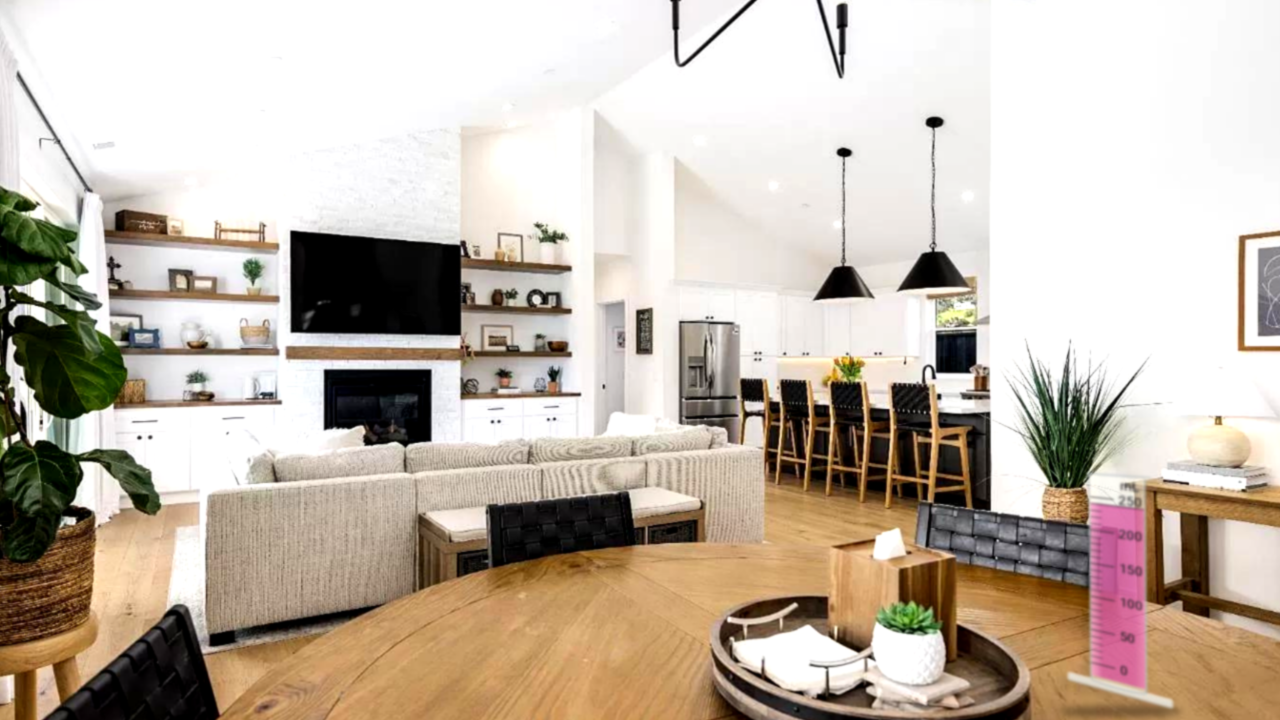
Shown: 240
